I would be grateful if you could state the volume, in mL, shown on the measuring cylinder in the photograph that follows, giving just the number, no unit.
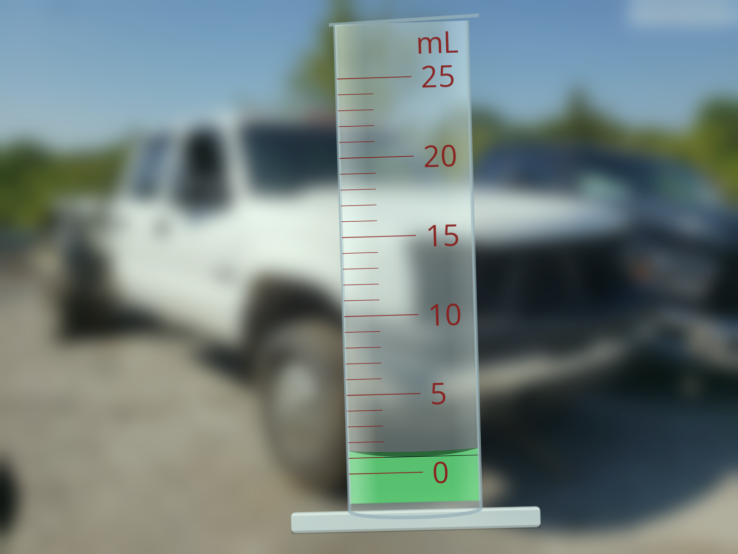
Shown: 1
